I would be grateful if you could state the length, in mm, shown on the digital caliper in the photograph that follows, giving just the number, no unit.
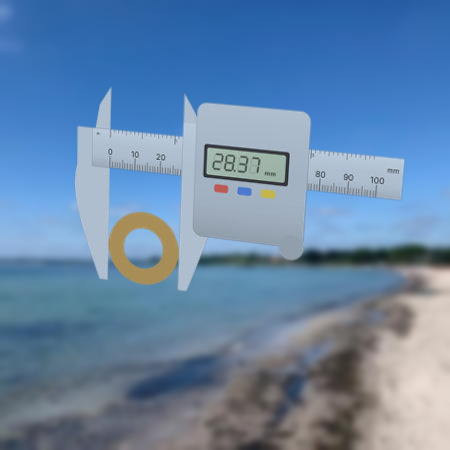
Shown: 28.37
